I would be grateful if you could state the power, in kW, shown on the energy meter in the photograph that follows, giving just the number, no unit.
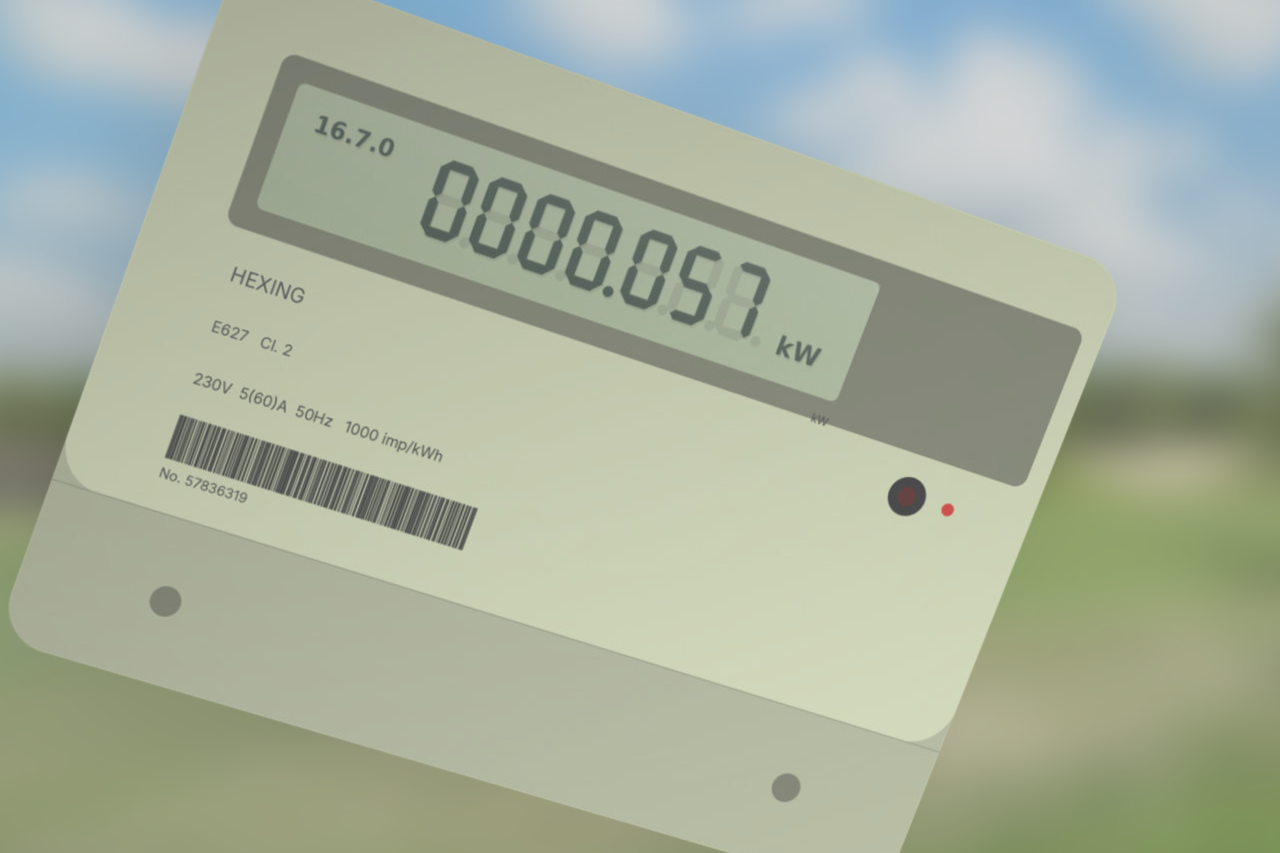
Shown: 0.057
